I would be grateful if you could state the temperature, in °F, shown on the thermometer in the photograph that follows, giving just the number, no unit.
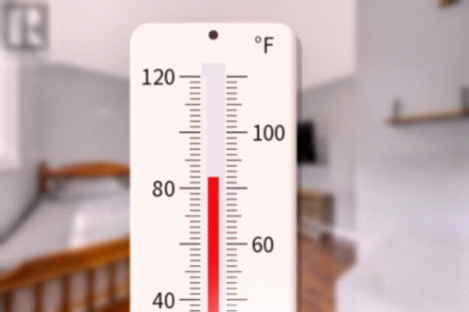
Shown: 84
